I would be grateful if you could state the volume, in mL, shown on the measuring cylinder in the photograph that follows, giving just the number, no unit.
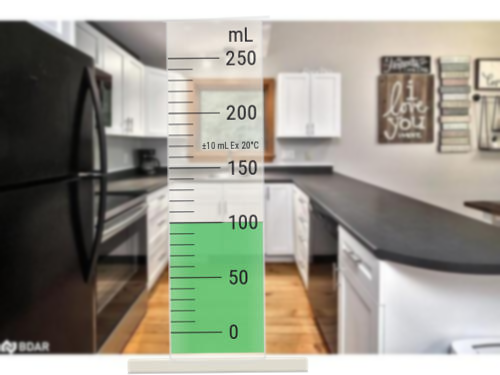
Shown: 100
